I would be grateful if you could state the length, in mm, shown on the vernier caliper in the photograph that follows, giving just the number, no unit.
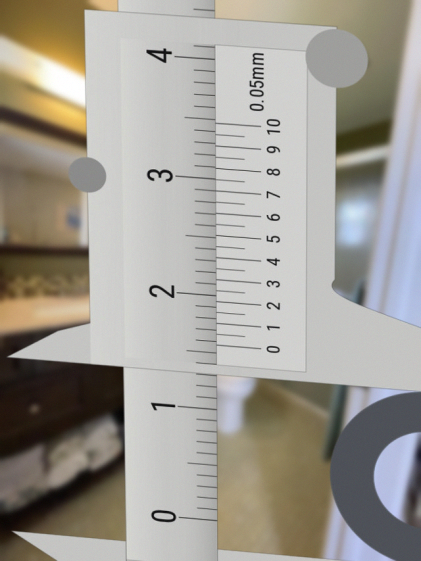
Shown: 15.7
